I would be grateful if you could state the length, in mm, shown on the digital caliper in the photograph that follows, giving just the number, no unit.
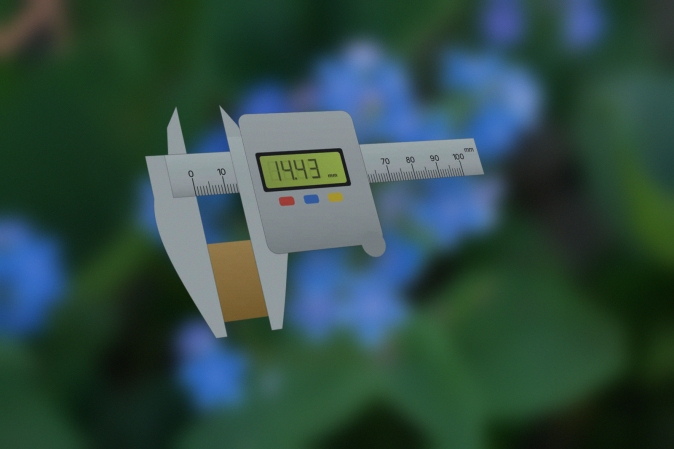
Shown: 14.43
